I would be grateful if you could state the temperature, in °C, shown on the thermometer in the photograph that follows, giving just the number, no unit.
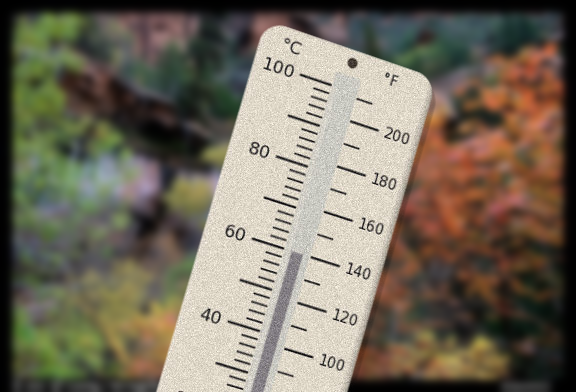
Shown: 60
